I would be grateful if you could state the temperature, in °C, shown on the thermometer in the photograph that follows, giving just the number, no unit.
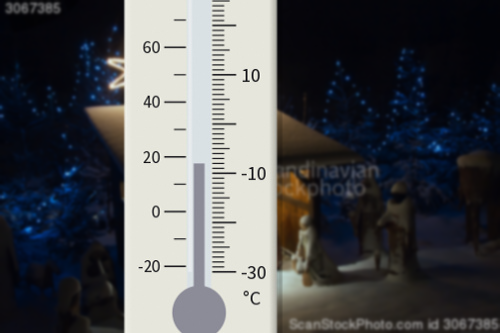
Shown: -8
